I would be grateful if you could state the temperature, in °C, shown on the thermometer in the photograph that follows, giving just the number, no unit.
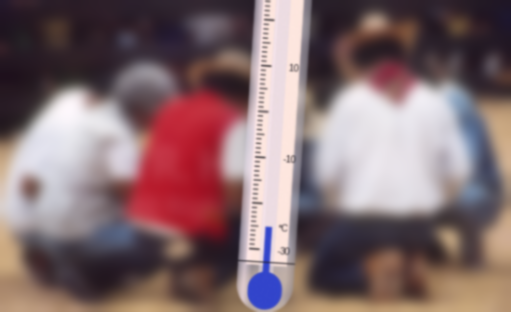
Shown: -25
